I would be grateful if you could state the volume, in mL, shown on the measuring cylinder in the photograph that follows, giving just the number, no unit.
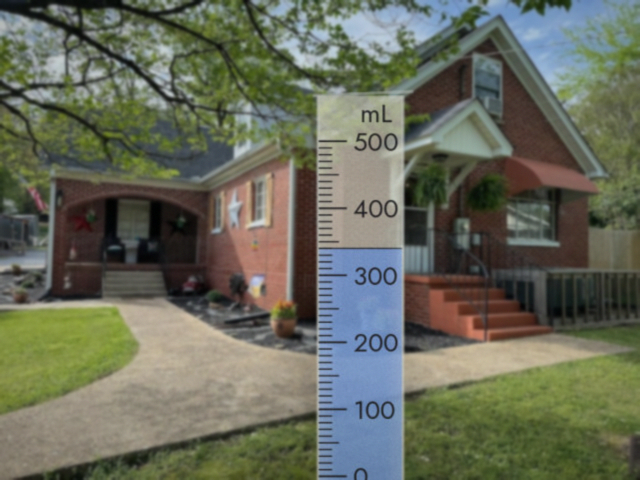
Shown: 340
